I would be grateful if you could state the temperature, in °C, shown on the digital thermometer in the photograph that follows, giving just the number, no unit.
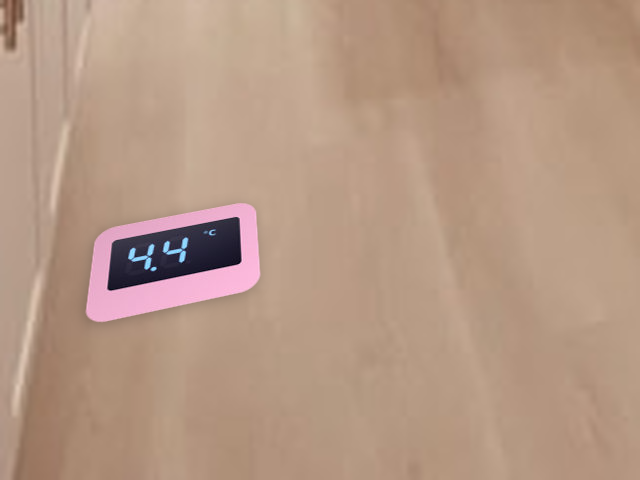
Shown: 4.4
